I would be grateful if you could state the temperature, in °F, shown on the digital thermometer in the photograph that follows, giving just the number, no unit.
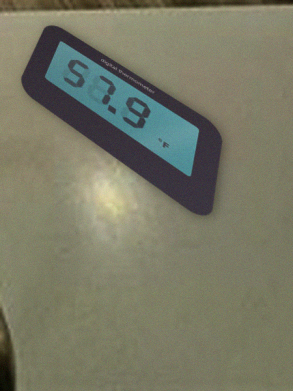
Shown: 57.9
